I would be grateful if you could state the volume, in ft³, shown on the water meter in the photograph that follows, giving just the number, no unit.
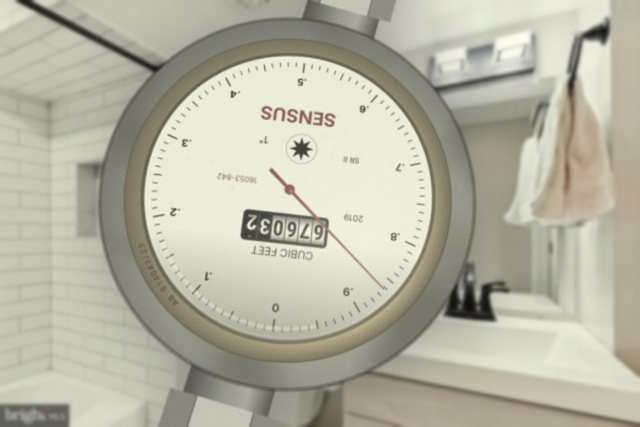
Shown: 676031.86
